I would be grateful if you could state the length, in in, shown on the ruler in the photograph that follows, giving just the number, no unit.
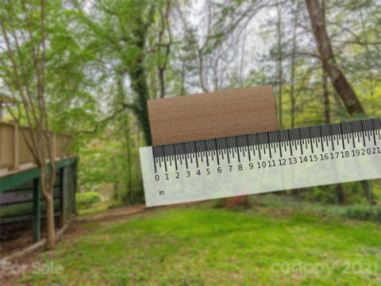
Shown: 12
